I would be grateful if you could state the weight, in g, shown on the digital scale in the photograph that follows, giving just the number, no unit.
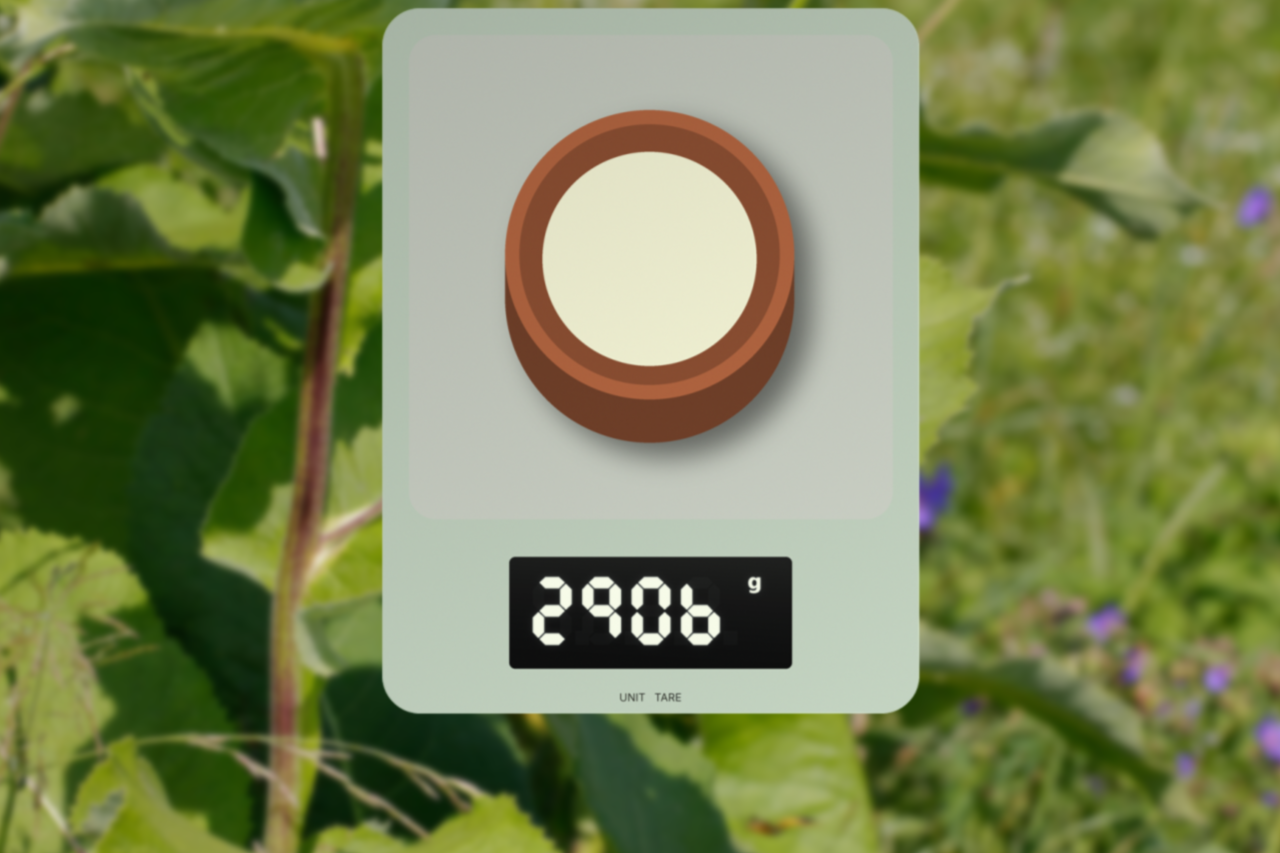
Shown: 2906
